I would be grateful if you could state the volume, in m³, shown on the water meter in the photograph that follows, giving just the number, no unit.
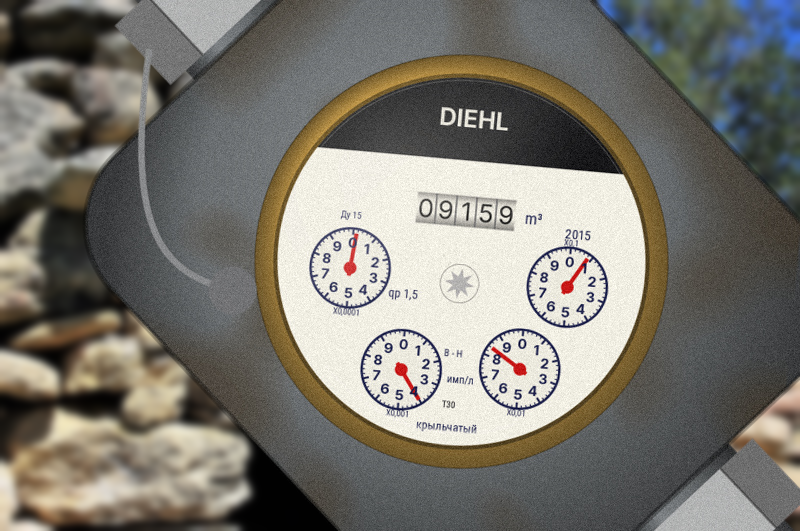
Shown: 9159.0840
